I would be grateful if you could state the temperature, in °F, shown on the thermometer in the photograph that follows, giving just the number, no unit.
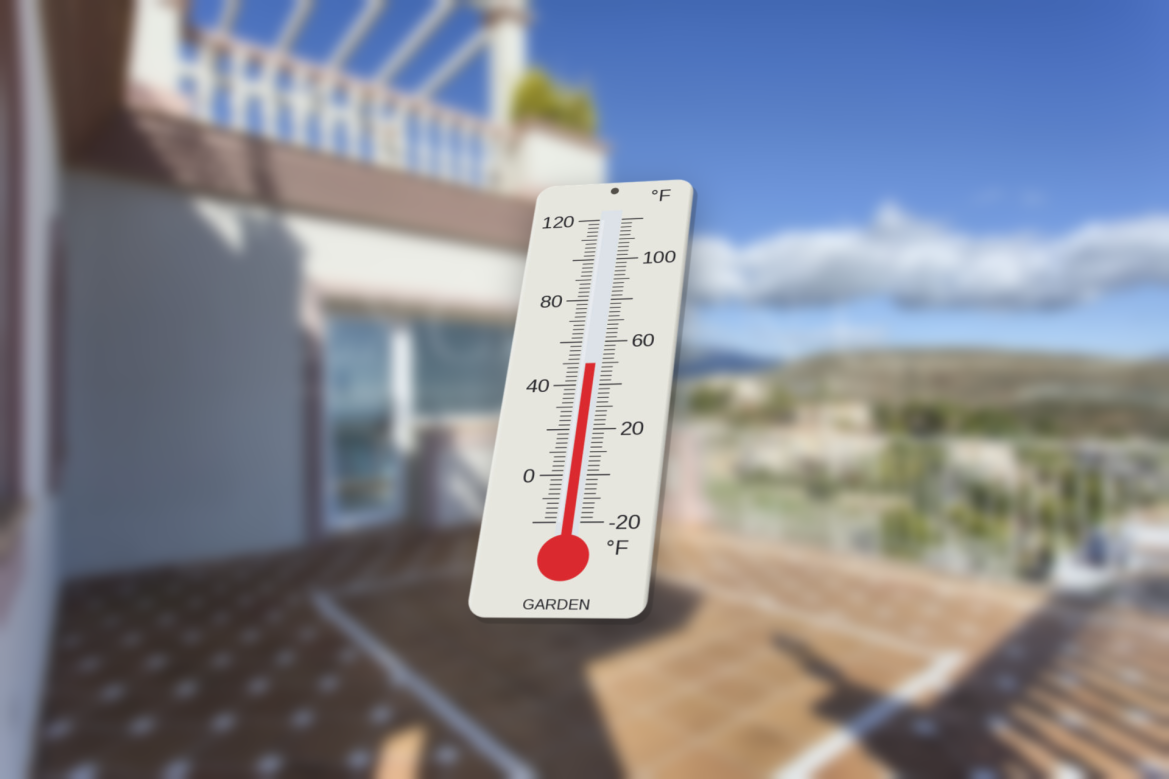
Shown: 50
